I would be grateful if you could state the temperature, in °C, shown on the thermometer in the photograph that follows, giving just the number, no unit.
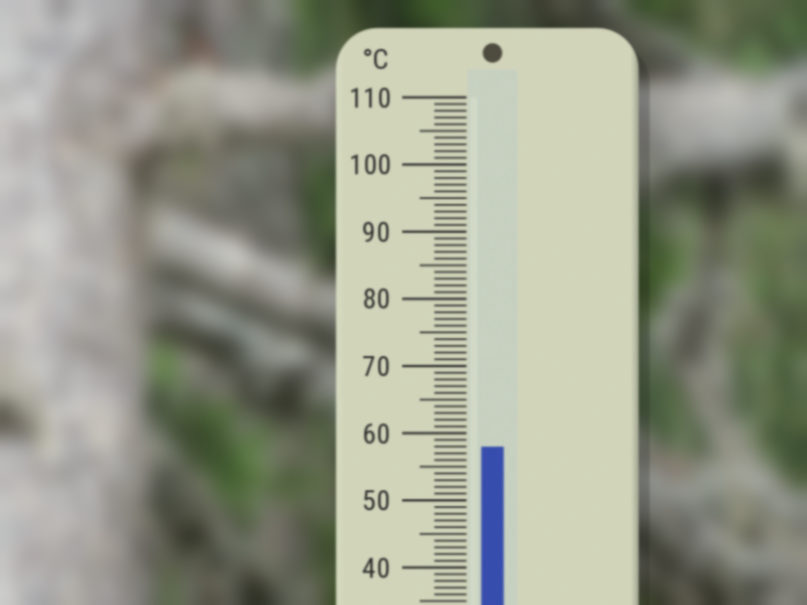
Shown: 58
